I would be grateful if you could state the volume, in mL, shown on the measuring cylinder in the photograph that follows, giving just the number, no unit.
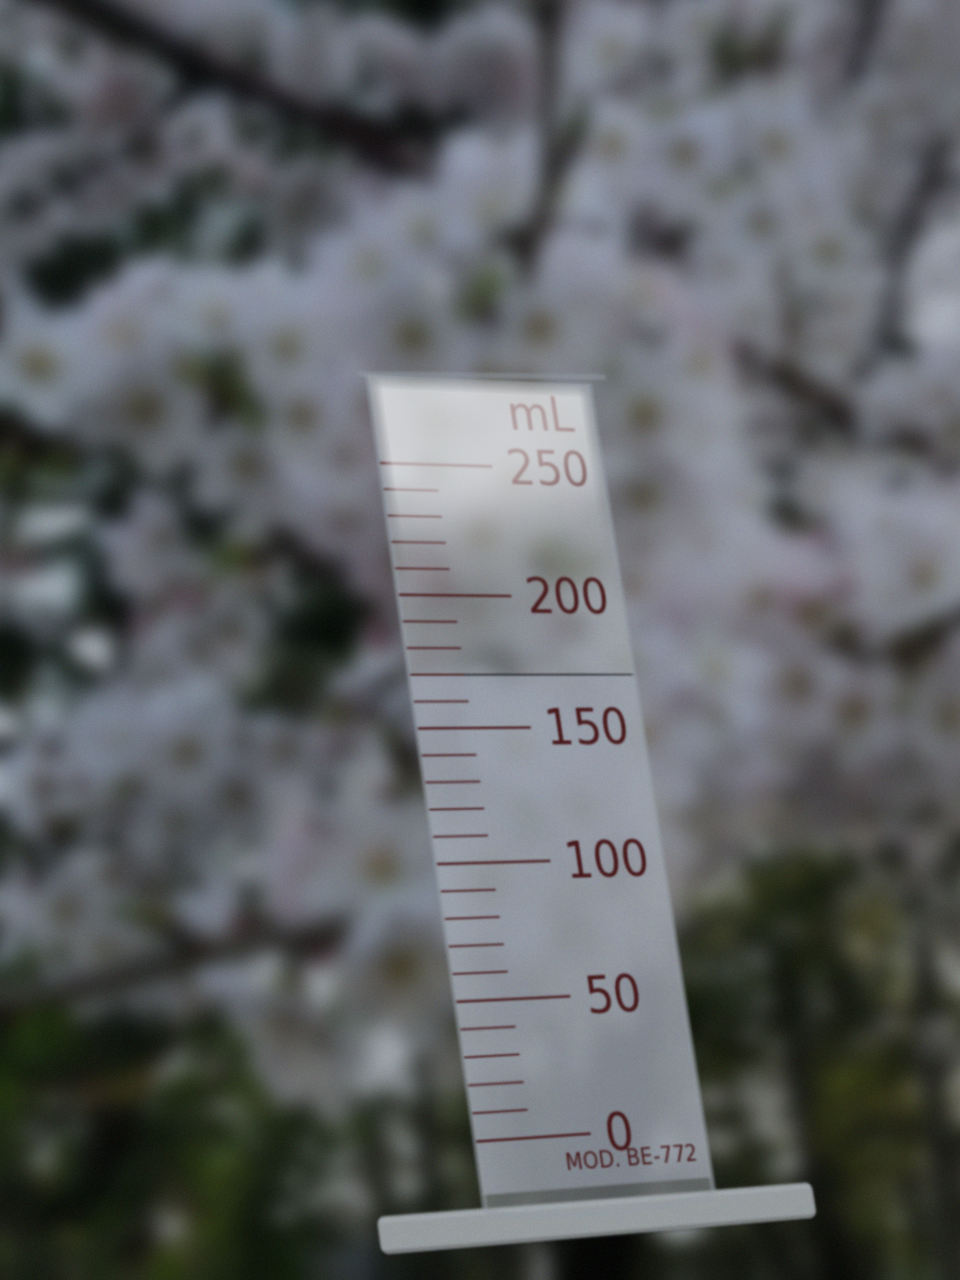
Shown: 170
